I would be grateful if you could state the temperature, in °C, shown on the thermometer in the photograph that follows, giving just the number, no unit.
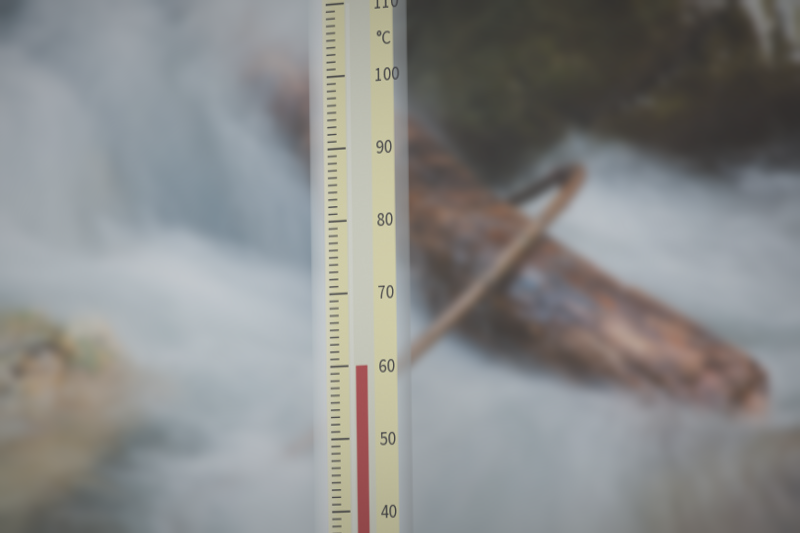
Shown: 60
